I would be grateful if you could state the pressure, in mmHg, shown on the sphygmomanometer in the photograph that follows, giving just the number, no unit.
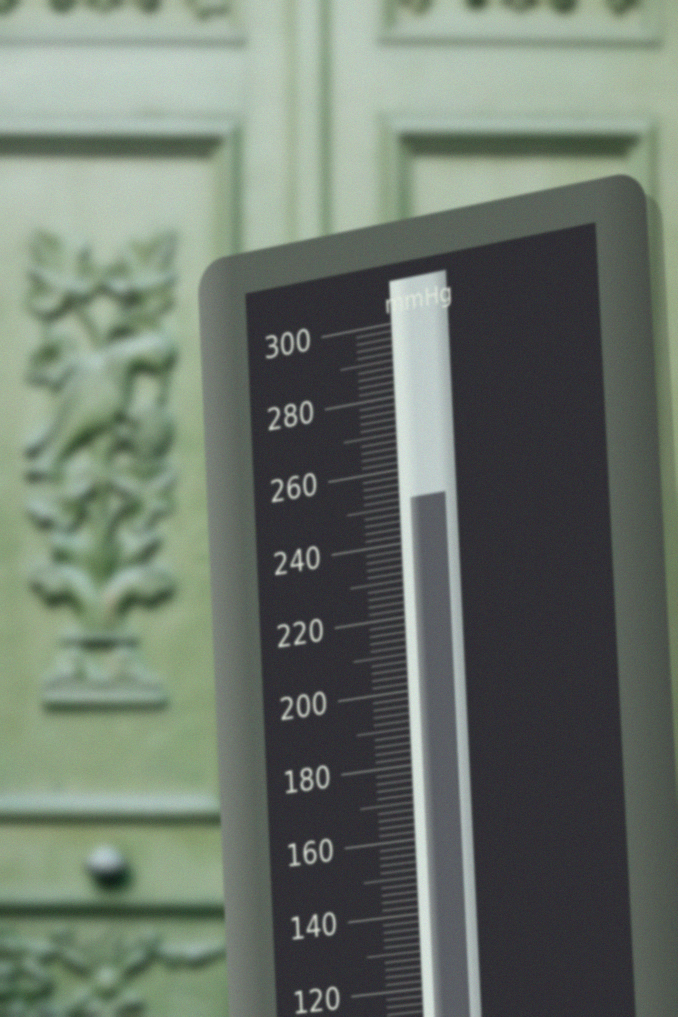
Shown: 252
